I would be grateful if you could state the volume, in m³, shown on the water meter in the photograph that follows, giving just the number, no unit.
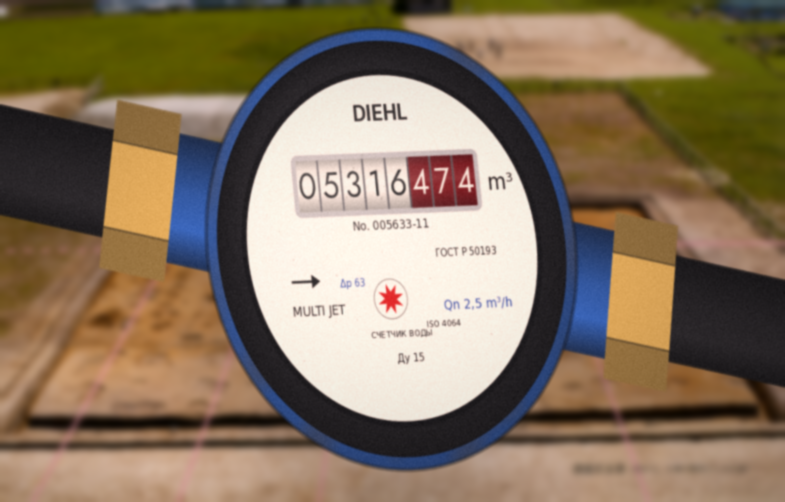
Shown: 5316.474
